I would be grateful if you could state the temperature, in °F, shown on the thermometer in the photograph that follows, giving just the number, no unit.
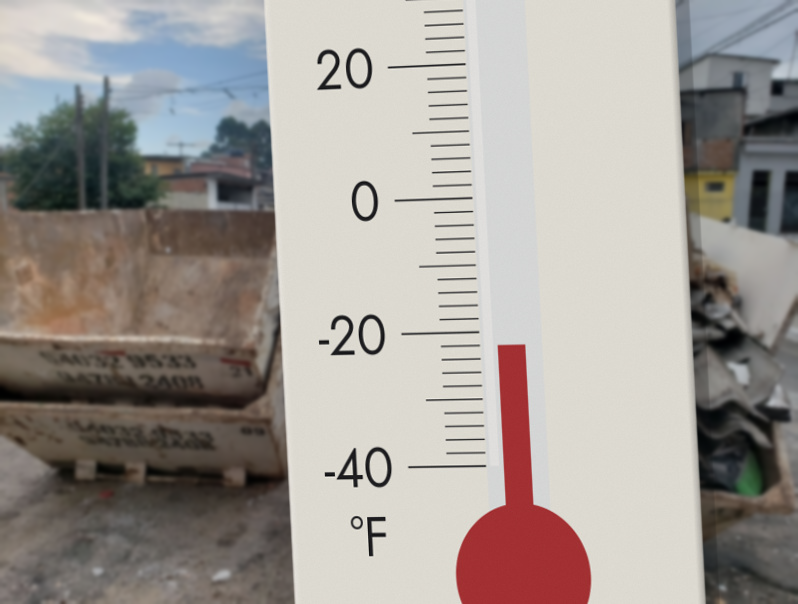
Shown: -22
